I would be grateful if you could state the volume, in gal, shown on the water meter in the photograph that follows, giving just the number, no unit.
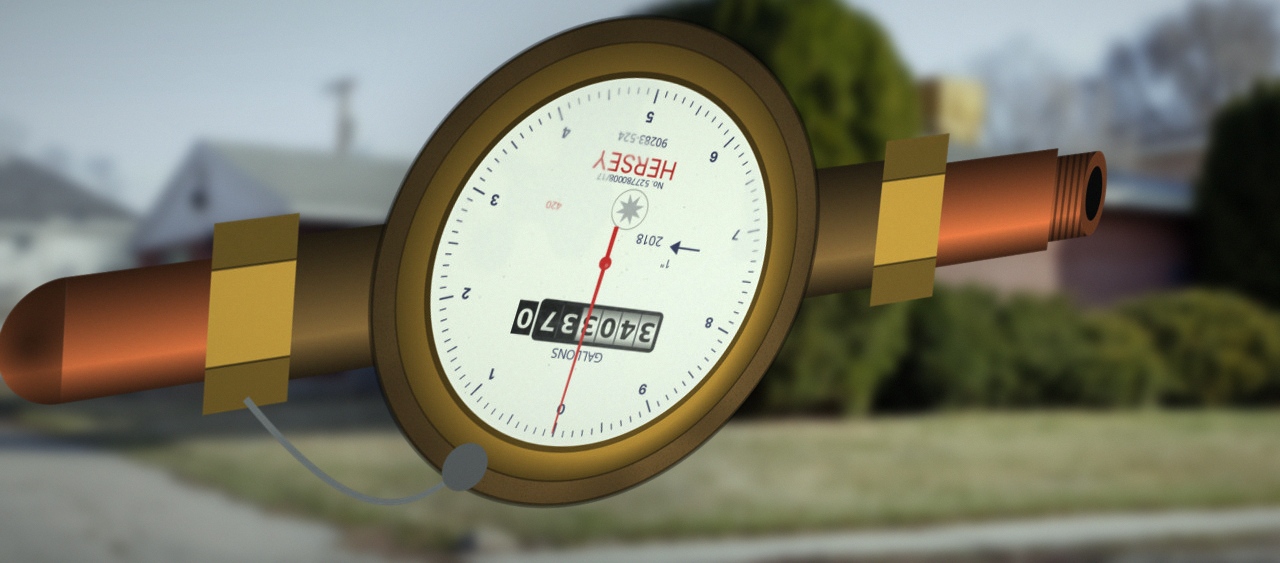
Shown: 3403370.0
